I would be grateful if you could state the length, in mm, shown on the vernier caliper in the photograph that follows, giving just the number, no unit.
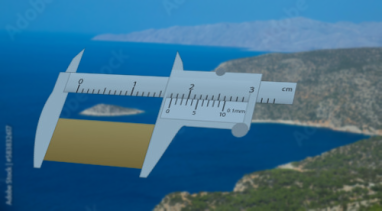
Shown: 17.2
